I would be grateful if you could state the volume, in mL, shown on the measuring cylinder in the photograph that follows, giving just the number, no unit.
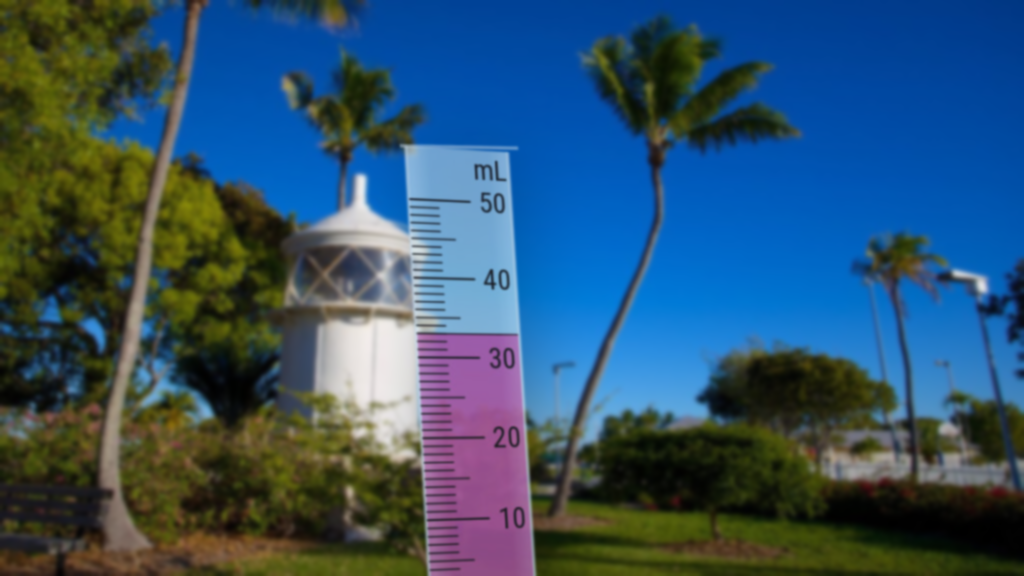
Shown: 33
